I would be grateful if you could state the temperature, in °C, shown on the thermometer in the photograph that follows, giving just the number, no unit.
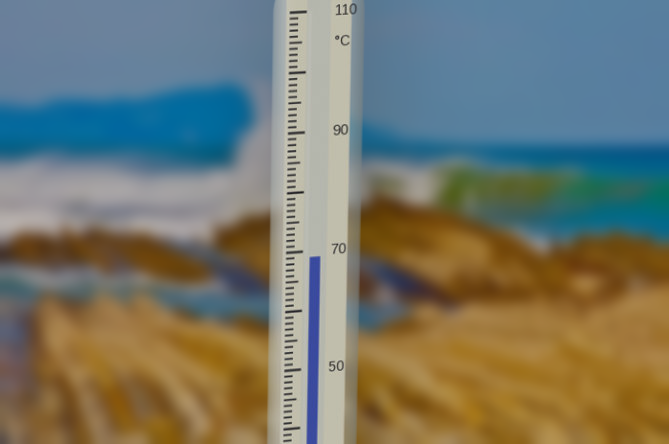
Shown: 69
